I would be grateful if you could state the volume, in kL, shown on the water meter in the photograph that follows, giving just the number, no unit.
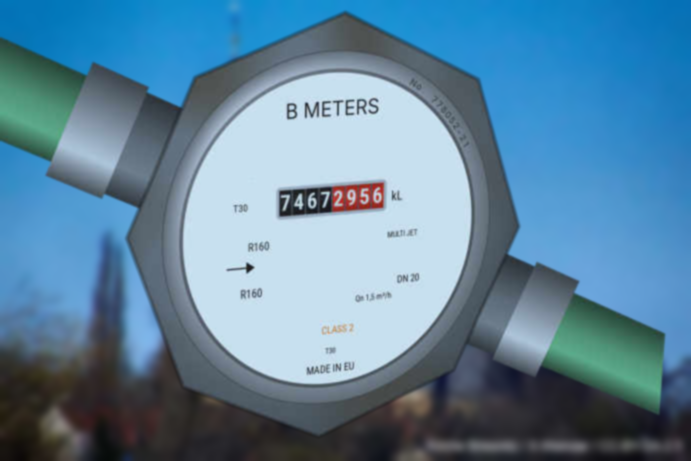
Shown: 7467.2956
